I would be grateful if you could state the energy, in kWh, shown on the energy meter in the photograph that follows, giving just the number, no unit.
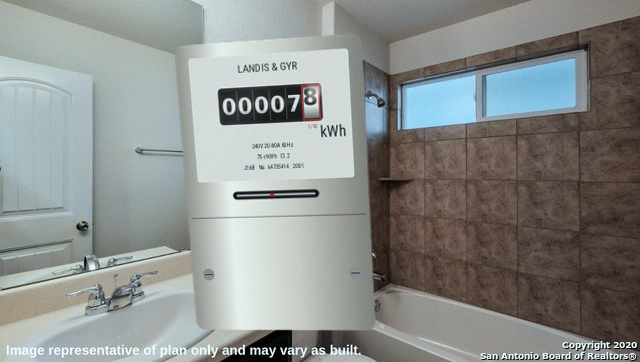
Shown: 7.8
